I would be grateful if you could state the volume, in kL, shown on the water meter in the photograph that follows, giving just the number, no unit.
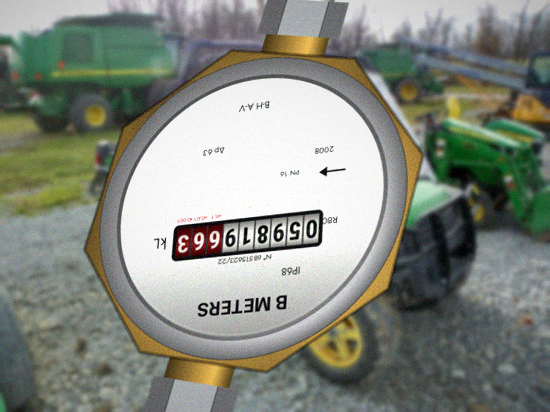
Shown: 59819.663
